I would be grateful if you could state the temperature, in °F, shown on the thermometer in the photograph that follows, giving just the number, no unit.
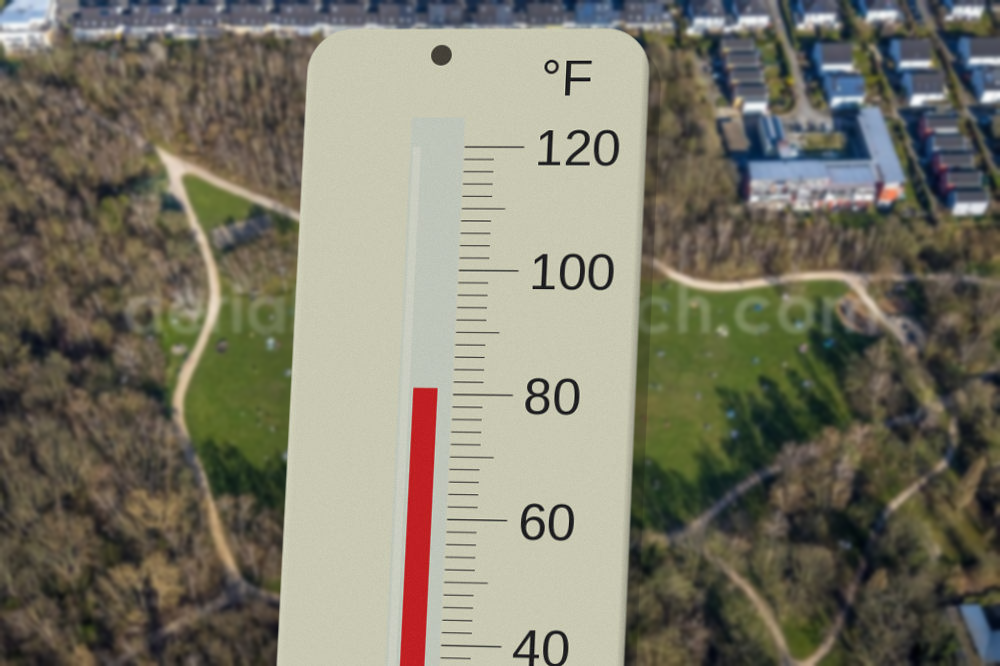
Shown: 81
